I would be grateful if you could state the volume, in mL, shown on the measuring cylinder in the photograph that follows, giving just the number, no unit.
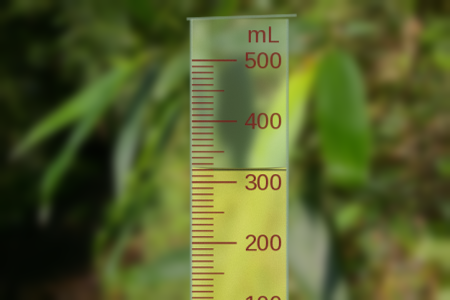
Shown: 320
